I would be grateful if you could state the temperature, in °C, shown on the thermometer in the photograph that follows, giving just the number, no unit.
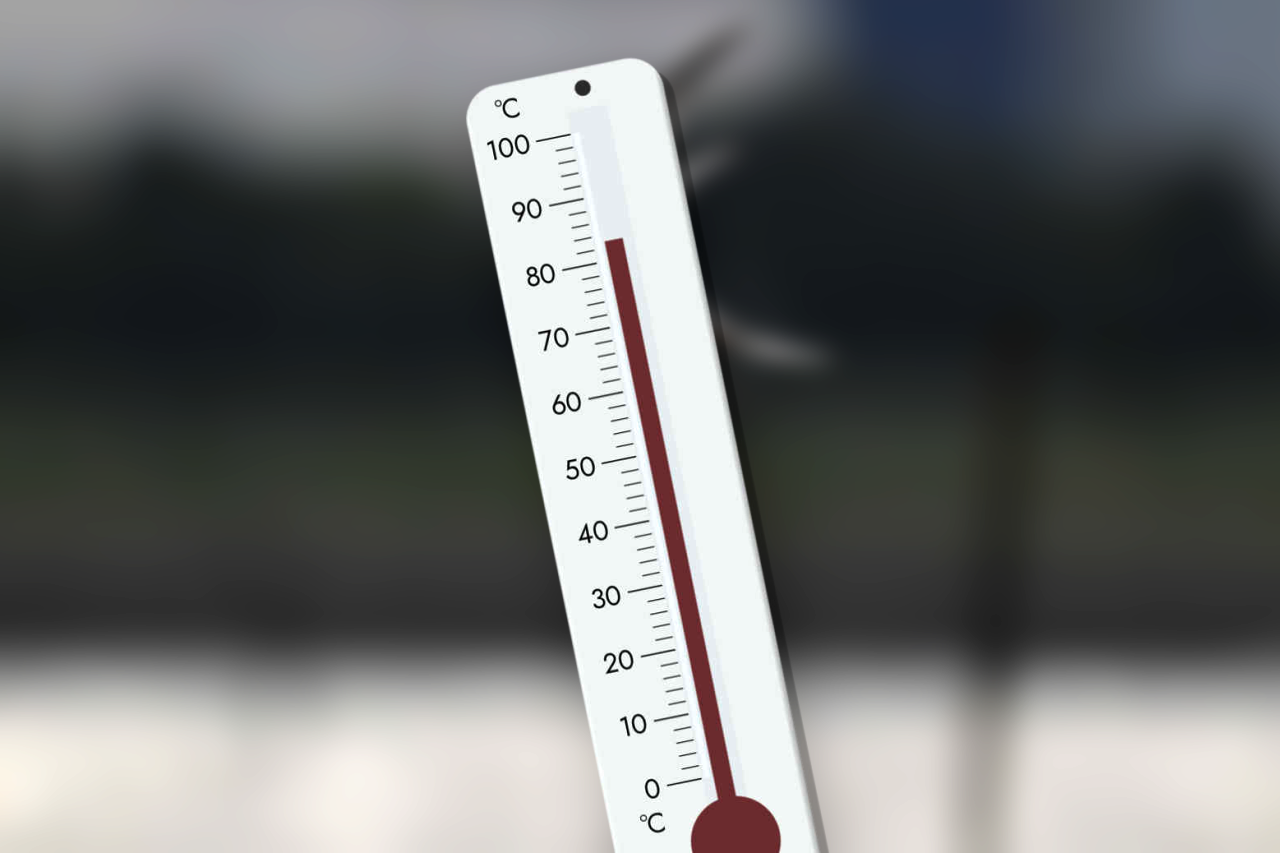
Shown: 83
